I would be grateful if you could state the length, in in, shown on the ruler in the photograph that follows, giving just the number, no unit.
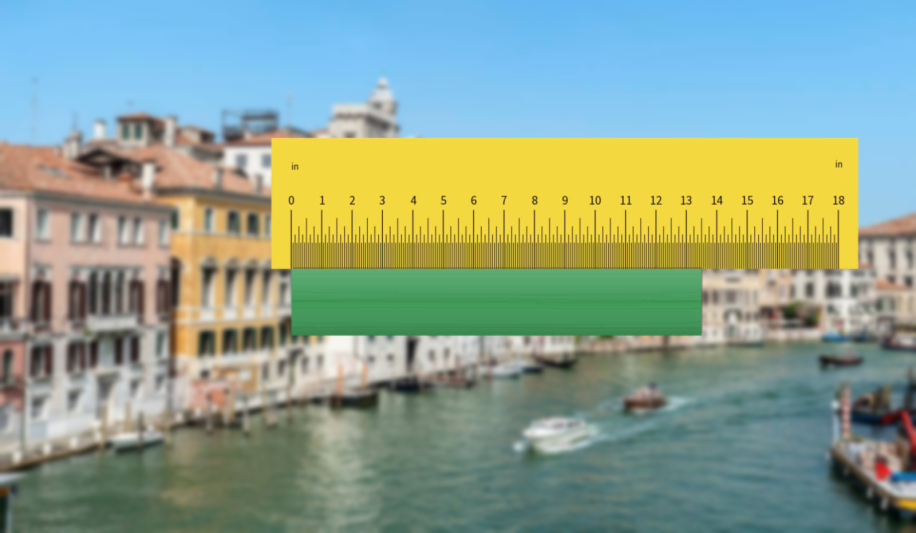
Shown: 13.5
